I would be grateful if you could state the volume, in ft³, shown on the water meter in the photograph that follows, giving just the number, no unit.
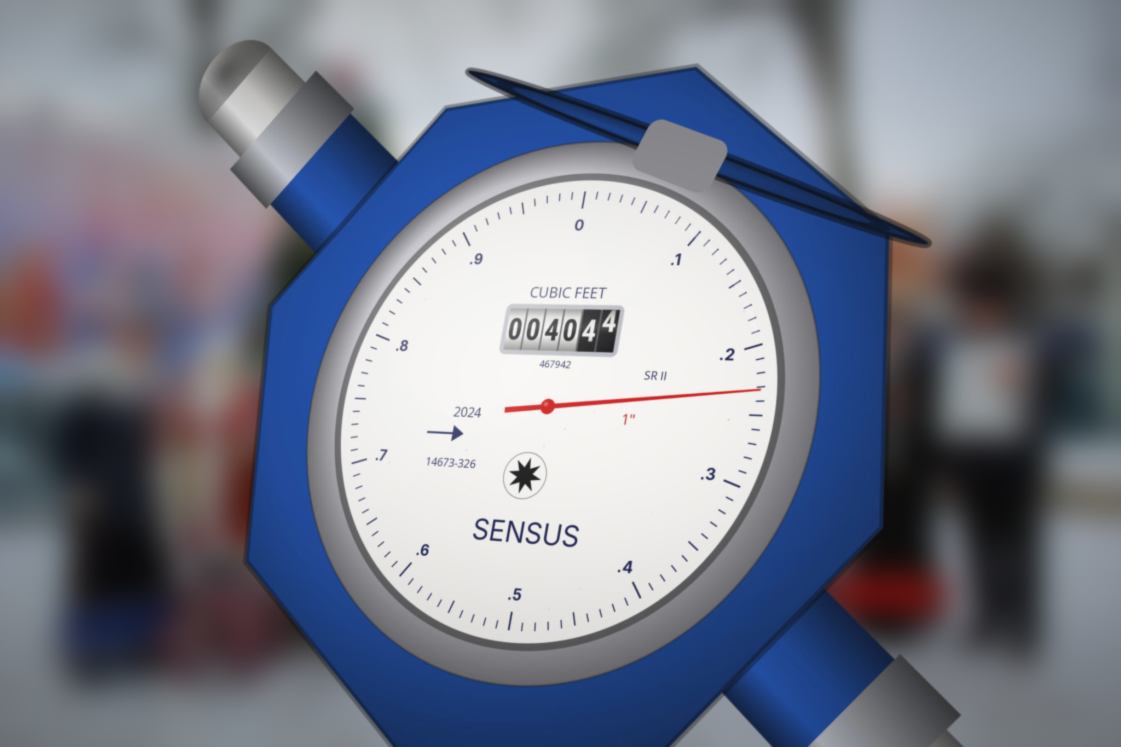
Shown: 4044.23
